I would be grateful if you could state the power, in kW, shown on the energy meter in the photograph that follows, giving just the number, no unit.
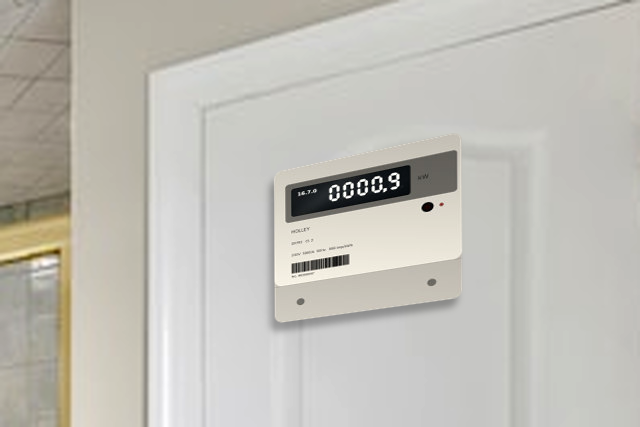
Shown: 0.9
